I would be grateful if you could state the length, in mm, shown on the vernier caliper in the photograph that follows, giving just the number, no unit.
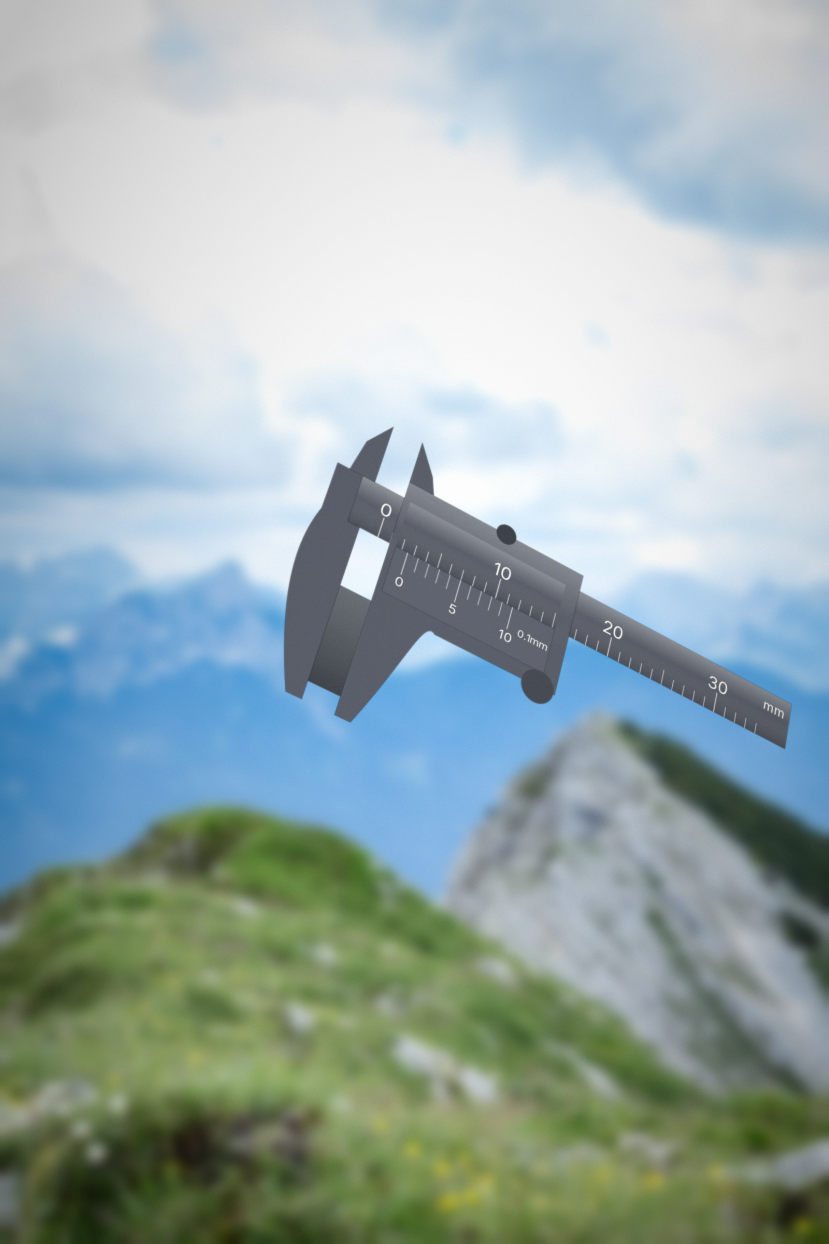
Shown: 2.5
